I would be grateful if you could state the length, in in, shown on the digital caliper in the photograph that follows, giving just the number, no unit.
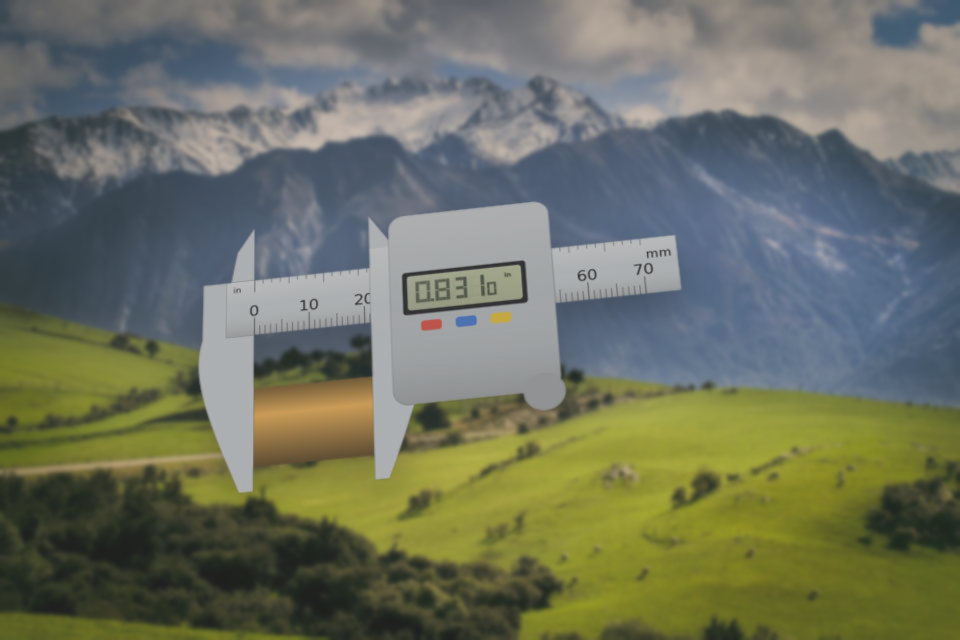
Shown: 0.8310
